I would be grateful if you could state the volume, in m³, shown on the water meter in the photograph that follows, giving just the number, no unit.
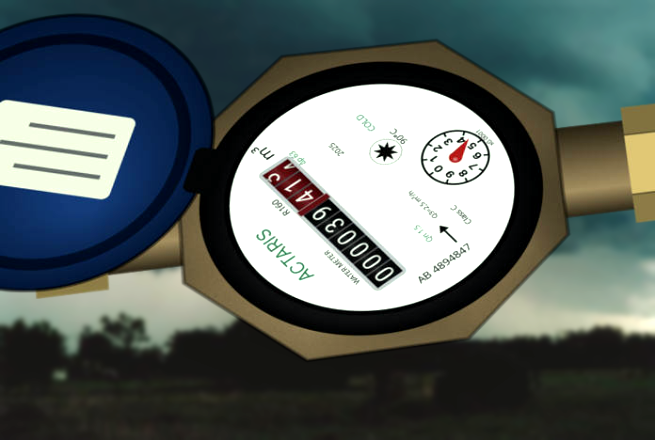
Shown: 39.4134
